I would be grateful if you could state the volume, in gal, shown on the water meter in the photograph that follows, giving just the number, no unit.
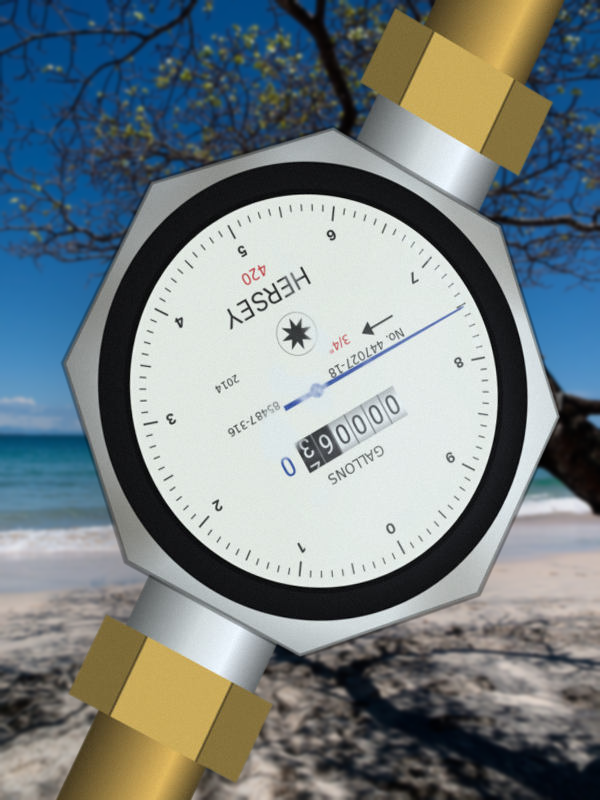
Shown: 627.5
